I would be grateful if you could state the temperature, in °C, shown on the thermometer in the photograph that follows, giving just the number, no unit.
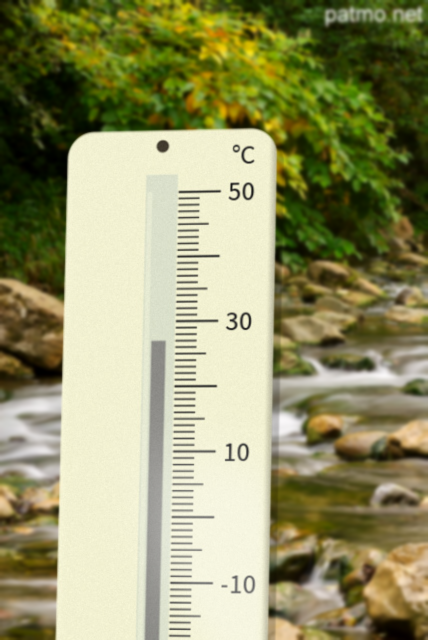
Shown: 27
